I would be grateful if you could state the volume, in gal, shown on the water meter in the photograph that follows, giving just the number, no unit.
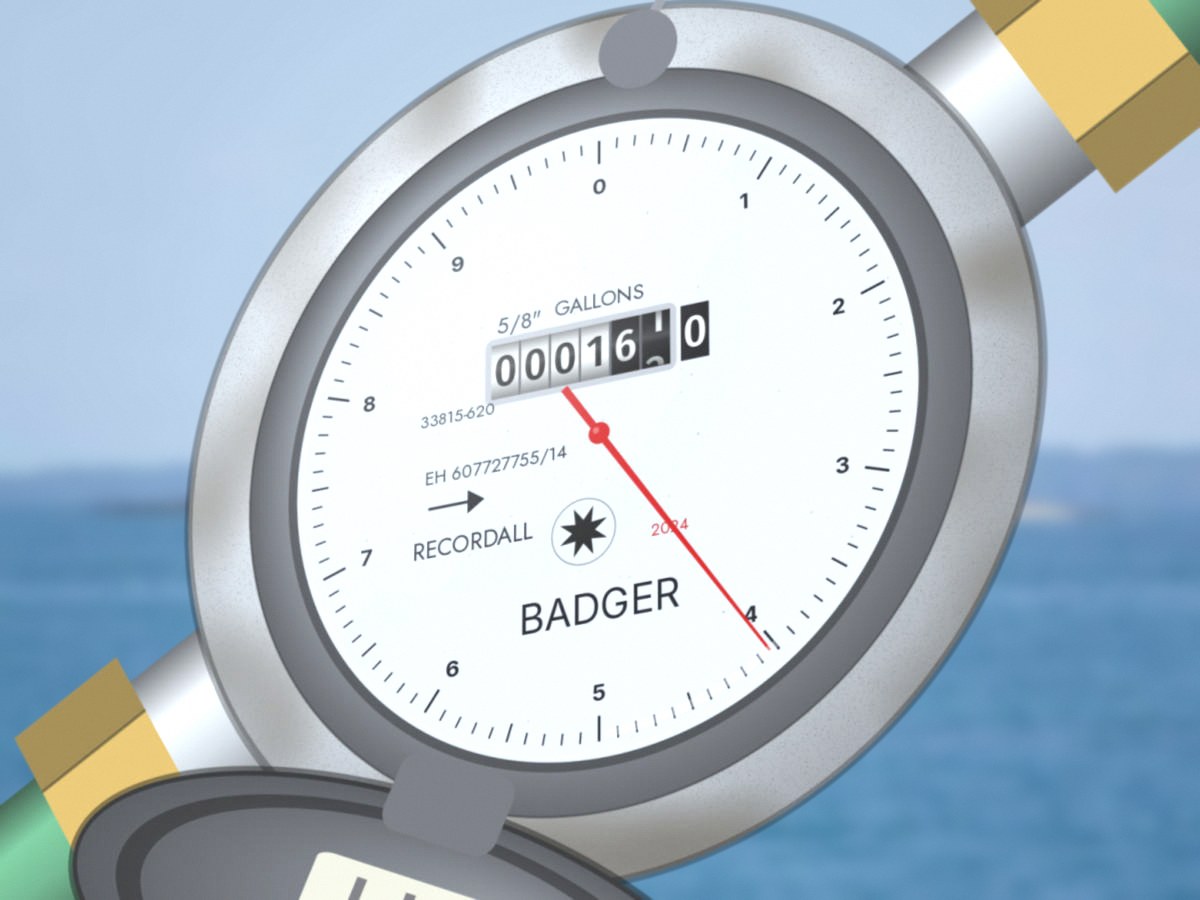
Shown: 1614.0
